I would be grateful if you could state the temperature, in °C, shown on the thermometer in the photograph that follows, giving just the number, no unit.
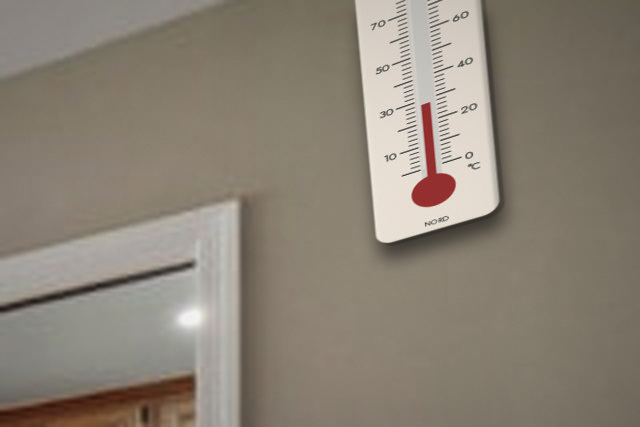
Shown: 28
